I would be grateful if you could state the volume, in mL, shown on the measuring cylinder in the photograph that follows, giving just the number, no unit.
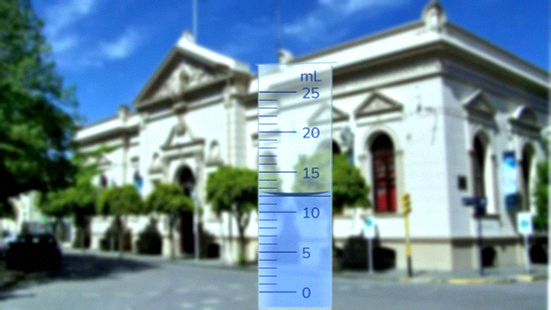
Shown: 12
